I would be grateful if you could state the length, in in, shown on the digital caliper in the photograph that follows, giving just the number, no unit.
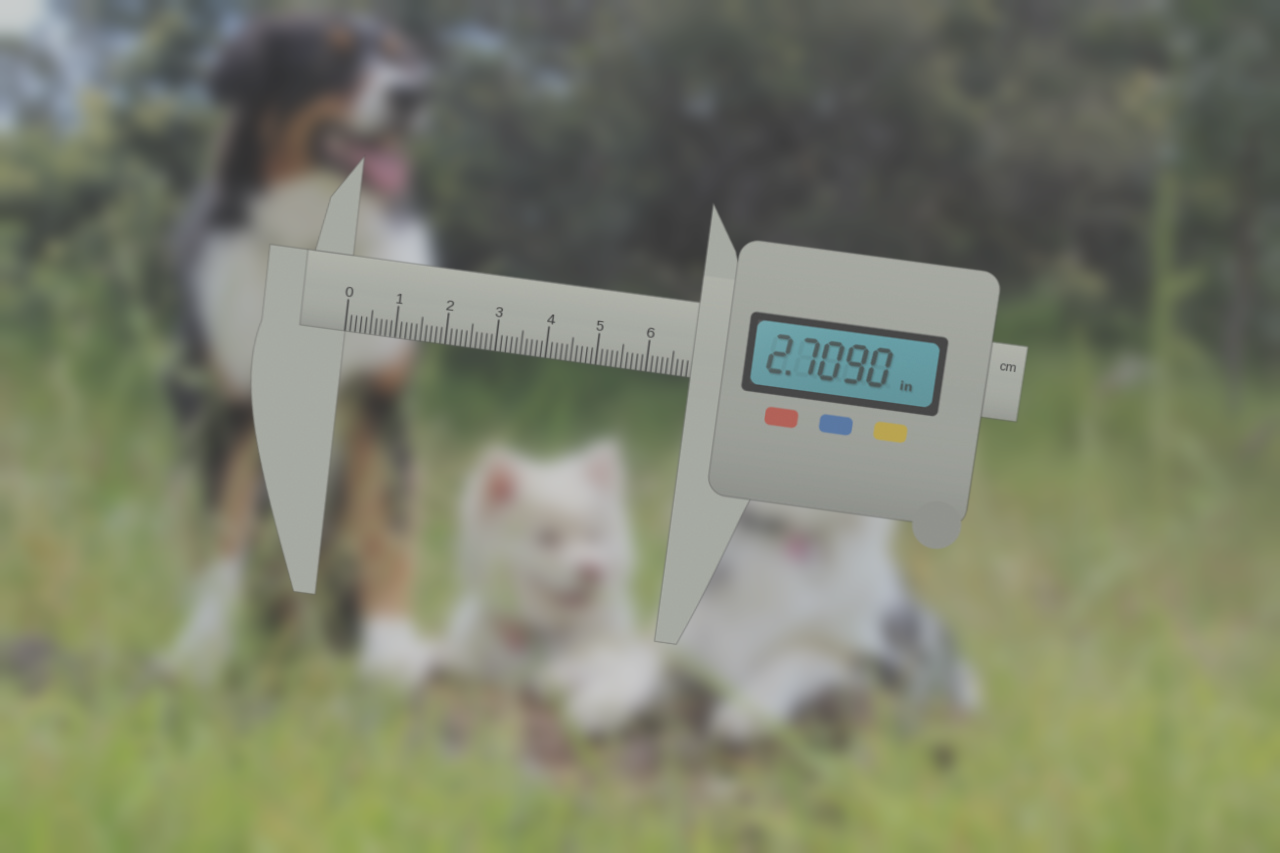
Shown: 2.7090
